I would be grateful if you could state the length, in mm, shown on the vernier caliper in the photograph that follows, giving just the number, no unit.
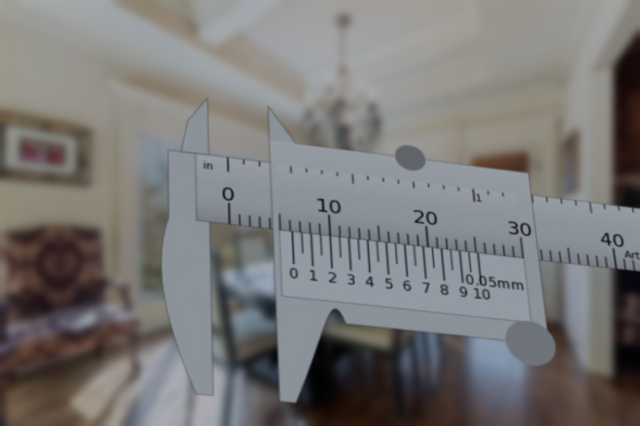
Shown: 6.2
